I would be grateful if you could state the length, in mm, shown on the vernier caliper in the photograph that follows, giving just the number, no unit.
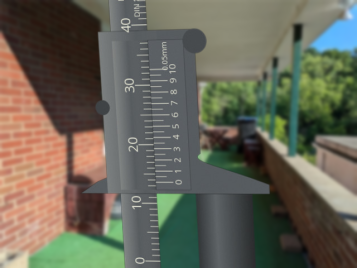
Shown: 13.6
